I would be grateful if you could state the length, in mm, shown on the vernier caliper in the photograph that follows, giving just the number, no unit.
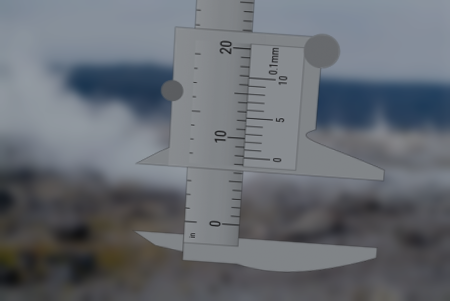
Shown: 7.8
